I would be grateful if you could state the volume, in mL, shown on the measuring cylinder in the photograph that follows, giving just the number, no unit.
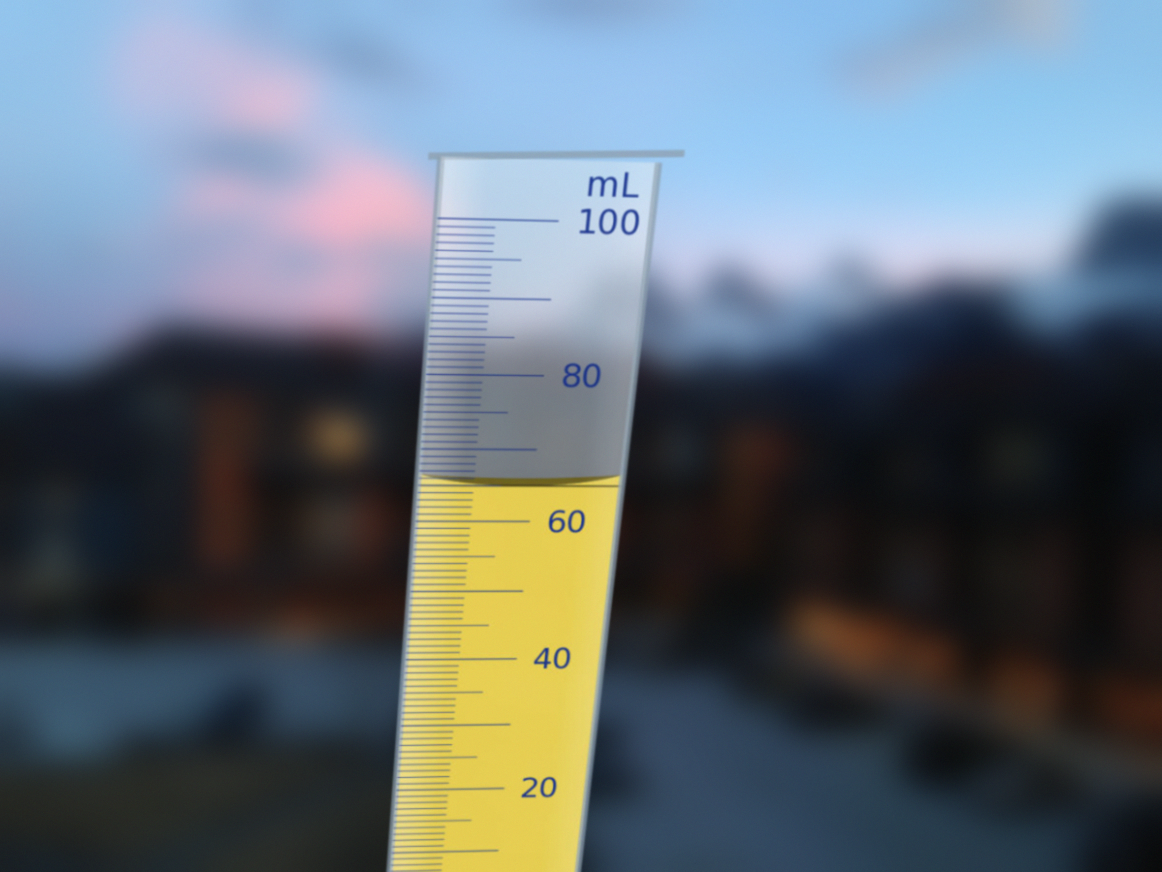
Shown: 65
